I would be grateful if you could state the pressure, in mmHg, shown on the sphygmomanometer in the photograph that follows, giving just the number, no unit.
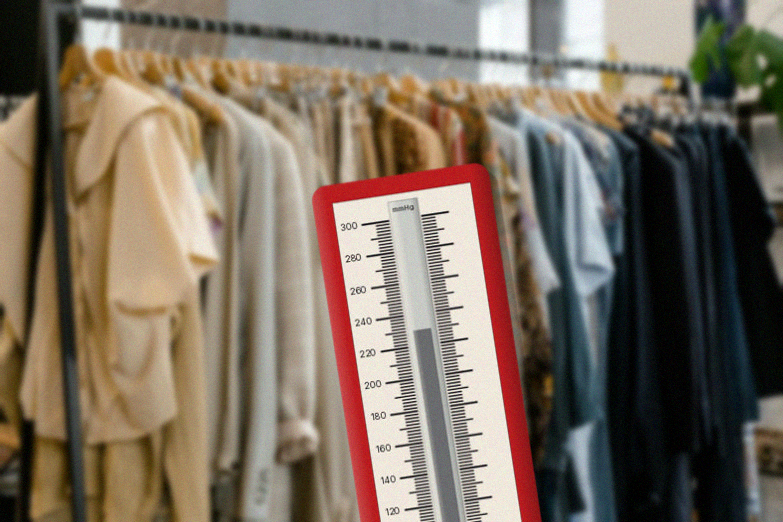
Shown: 230
